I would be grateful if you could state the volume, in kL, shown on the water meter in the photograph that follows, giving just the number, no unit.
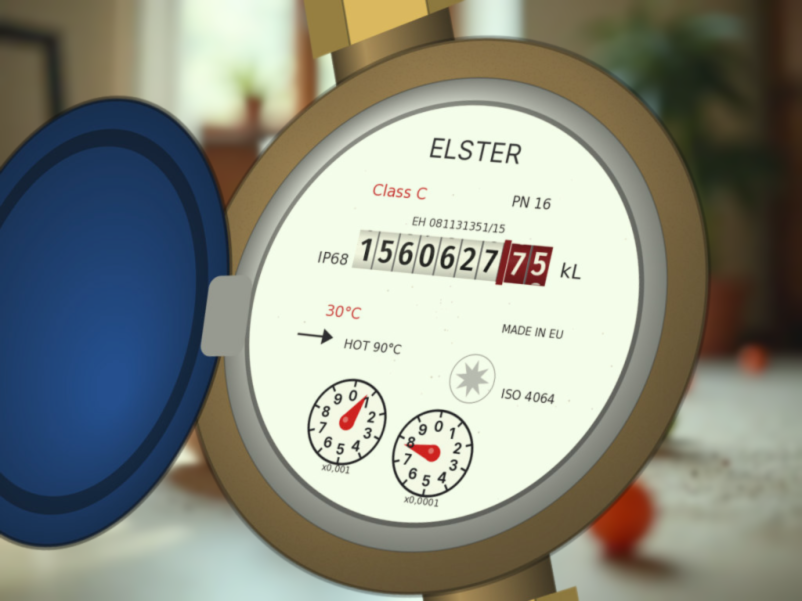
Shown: 1560627.7507
